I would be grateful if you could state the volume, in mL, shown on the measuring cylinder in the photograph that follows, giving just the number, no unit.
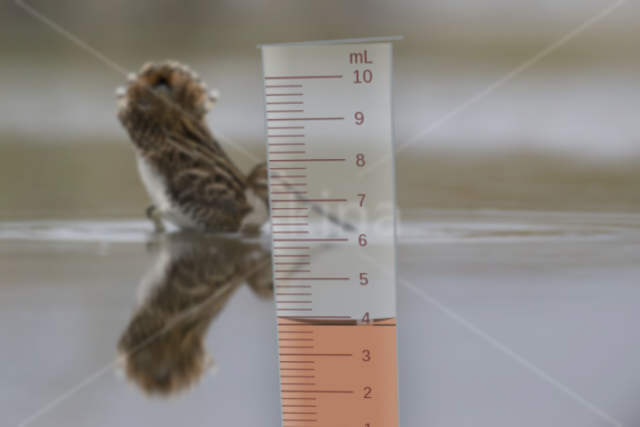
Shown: 3.8
